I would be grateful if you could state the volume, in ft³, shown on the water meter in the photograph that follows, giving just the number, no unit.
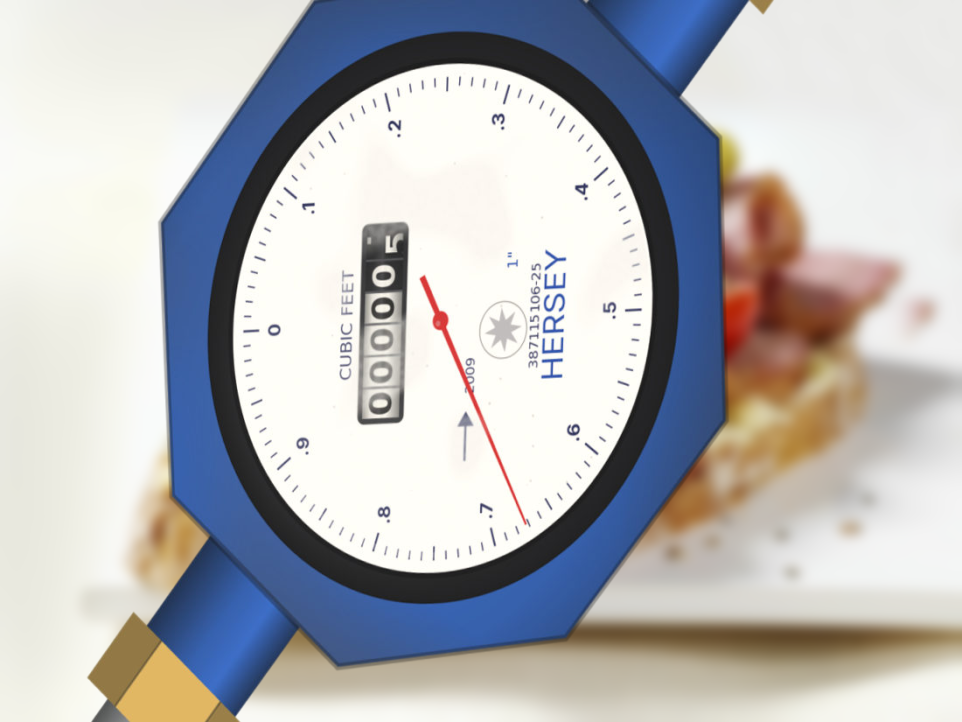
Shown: 4.67
